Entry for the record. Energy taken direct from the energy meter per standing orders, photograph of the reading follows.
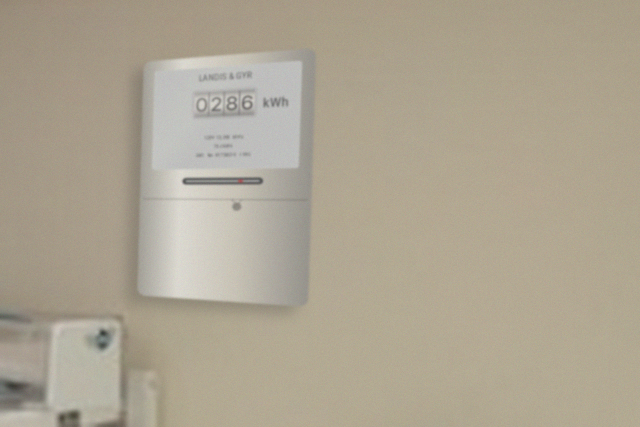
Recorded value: 286 kWh
